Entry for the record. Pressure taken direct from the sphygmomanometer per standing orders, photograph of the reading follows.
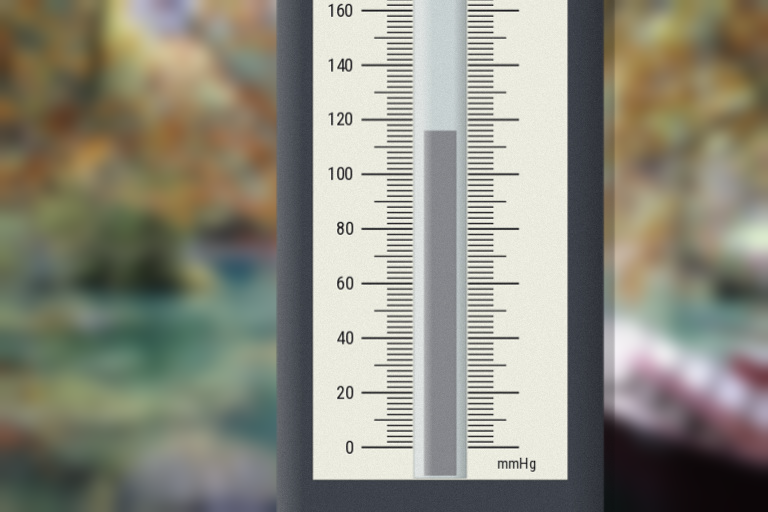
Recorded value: 116 mmHg
